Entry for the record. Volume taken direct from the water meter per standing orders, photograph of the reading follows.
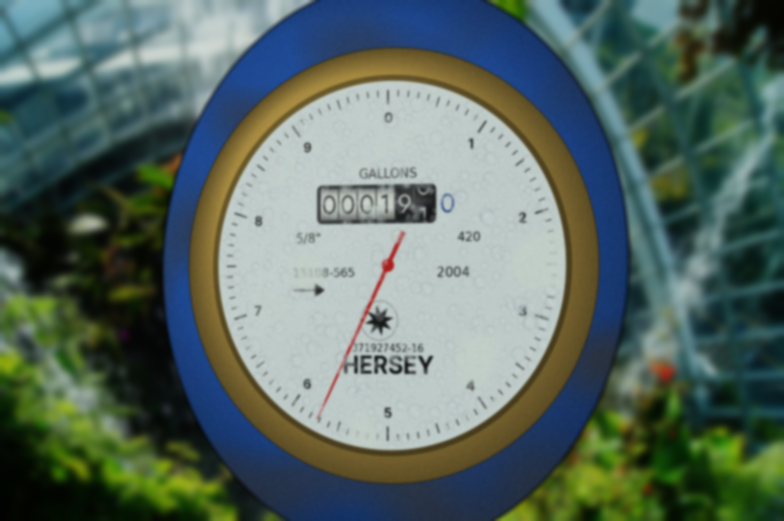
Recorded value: 1905.7 gal
